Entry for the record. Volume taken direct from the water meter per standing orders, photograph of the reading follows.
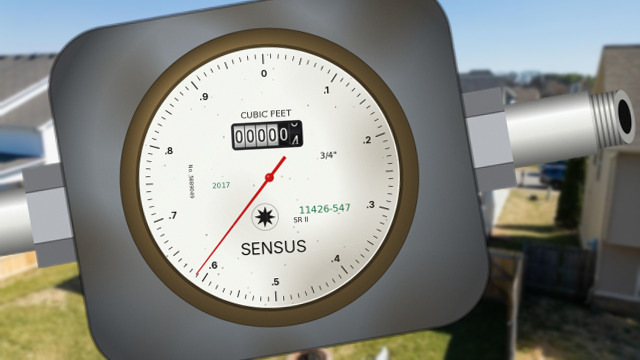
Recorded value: 3.61 ft³
